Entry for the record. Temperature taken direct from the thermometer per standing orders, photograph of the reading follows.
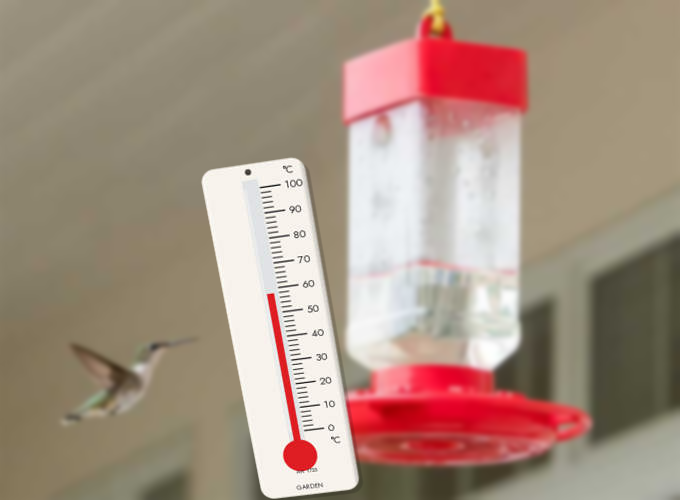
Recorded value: 58 °C
